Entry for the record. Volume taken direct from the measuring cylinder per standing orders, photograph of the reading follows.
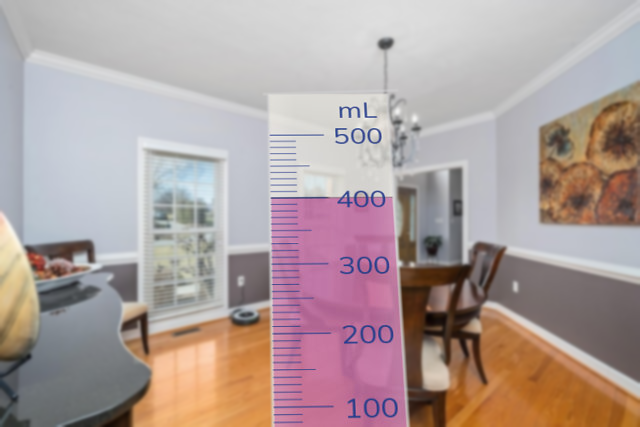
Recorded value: 400 mL
